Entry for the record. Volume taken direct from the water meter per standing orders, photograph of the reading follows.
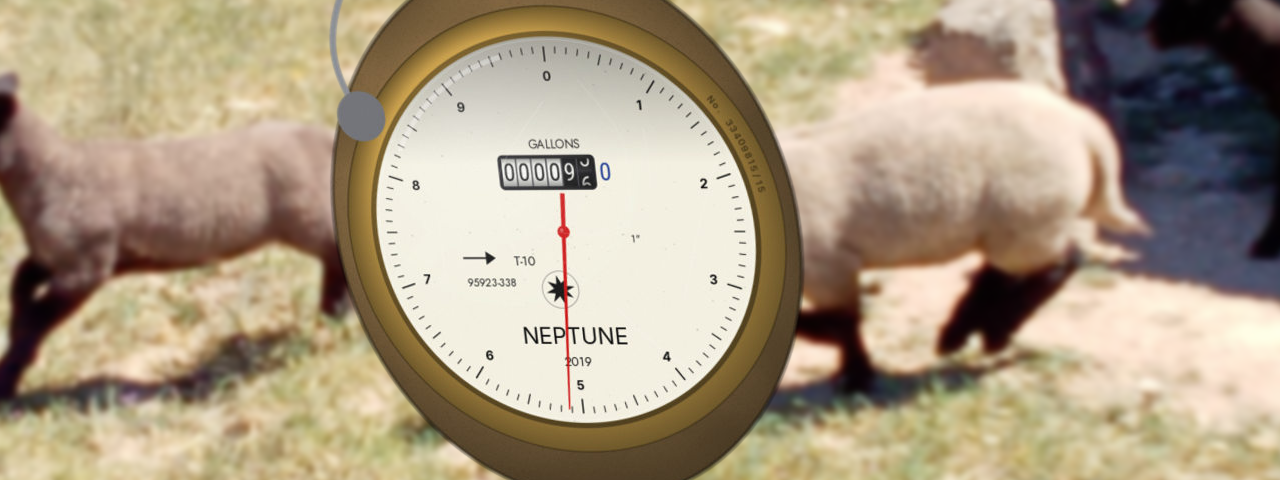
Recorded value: 955.1 gal
